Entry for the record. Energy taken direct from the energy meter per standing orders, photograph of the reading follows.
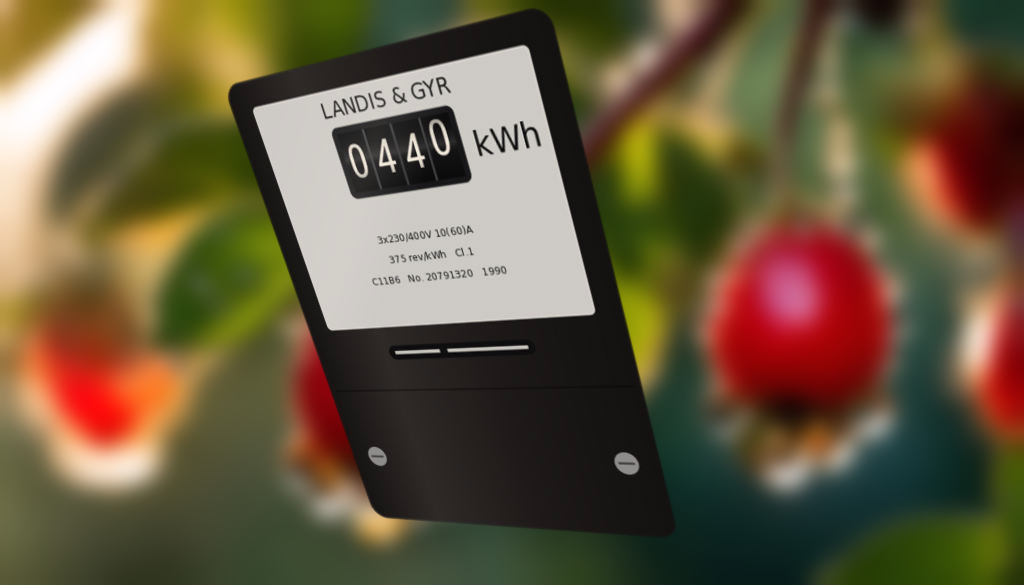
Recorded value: 440 kWh
